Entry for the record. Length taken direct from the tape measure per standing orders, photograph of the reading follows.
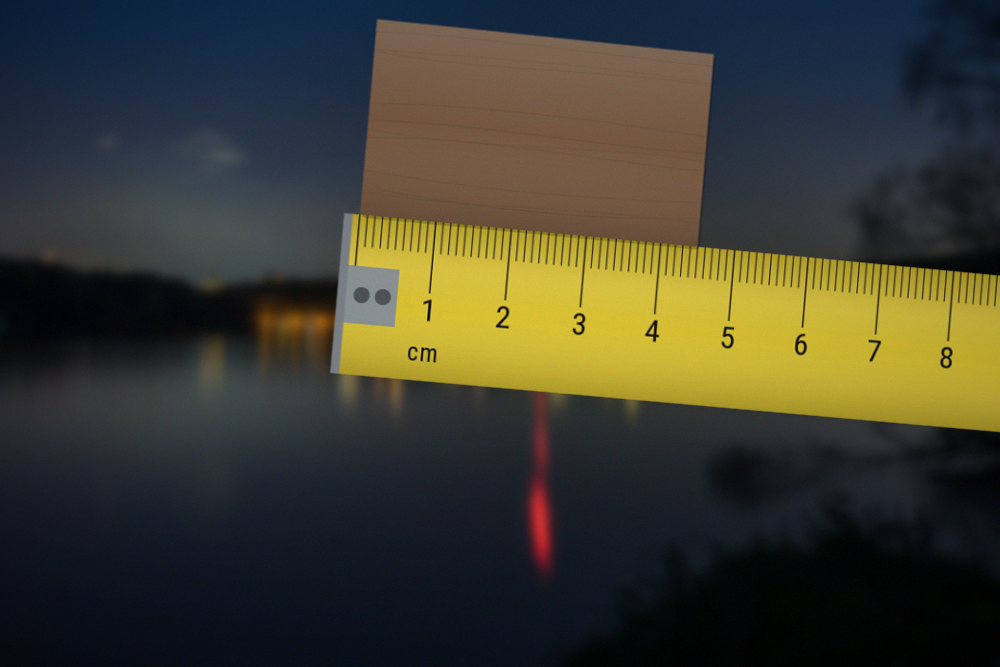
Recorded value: 4.5 cm
